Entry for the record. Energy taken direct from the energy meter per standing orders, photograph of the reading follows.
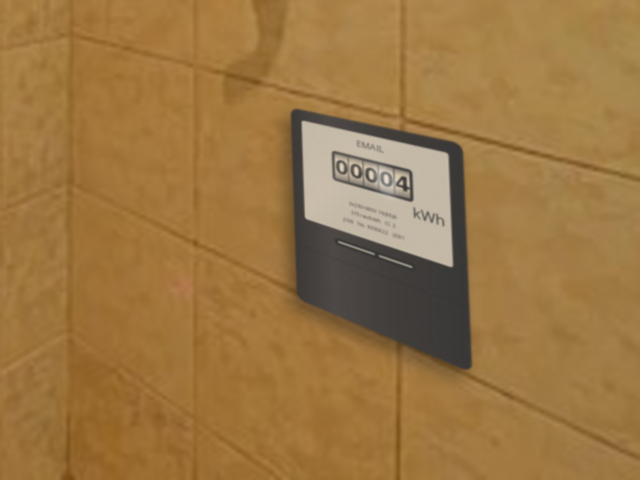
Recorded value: 4 kWh
